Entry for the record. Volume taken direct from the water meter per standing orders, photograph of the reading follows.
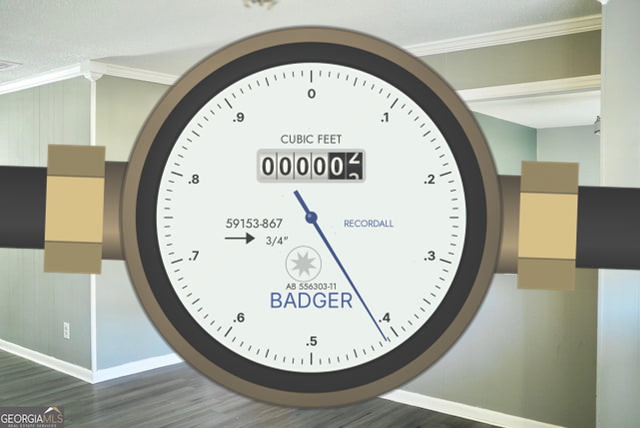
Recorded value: 2.41 ft³
